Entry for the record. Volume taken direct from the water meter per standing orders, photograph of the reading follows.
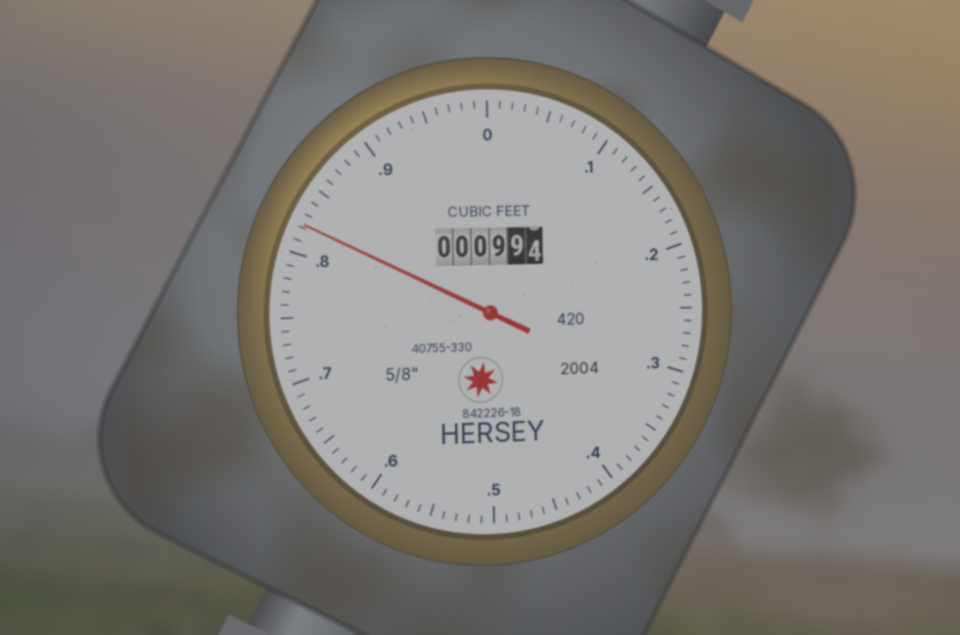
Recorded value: 993.82 ft³
